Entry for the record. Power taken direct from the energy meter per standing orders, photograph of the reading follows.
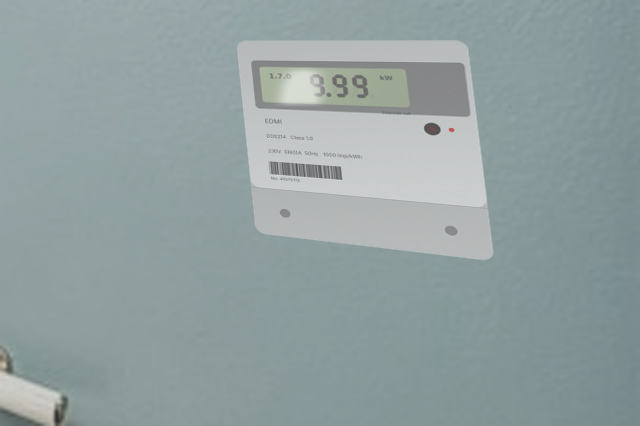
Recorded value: 9.99 kW
